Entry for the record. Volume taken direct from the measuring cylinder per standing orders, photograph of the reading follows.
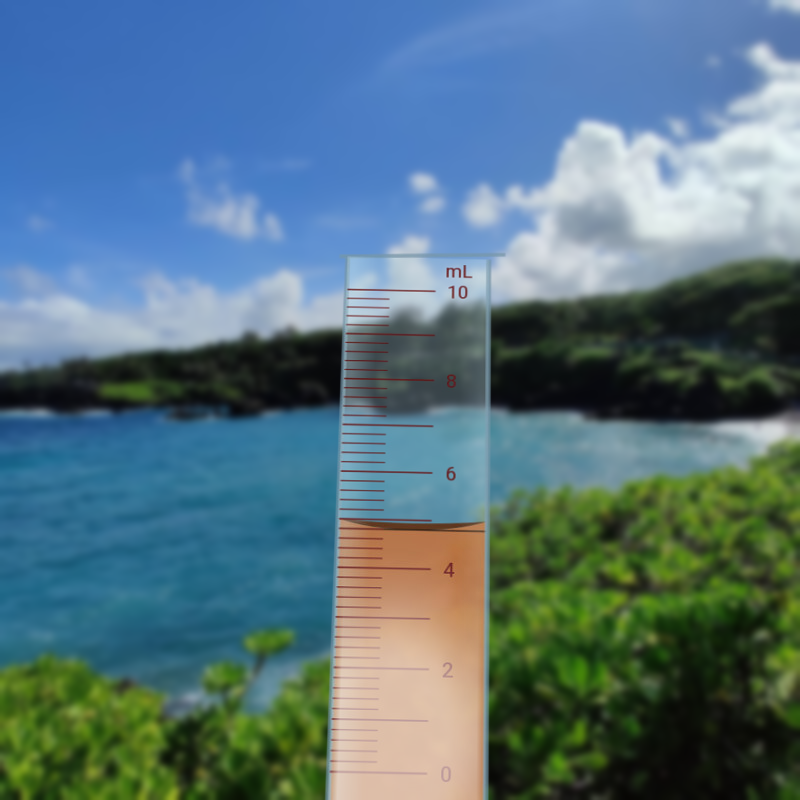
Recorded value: 4.8 mL
